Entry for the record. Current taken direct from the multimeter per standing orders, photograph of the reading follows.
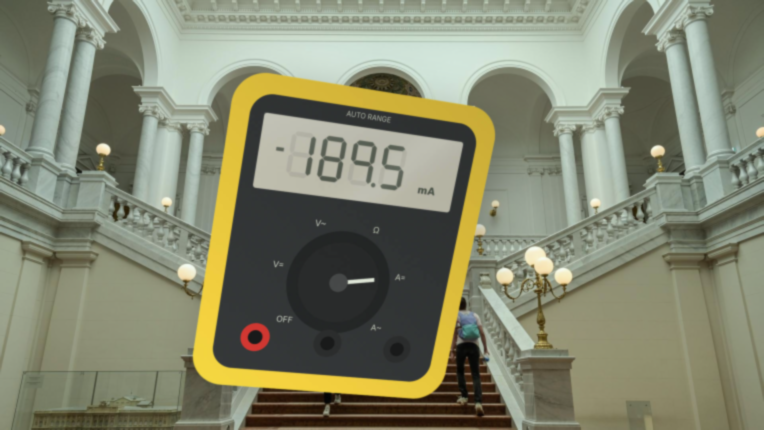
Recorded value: -189.5 mA
